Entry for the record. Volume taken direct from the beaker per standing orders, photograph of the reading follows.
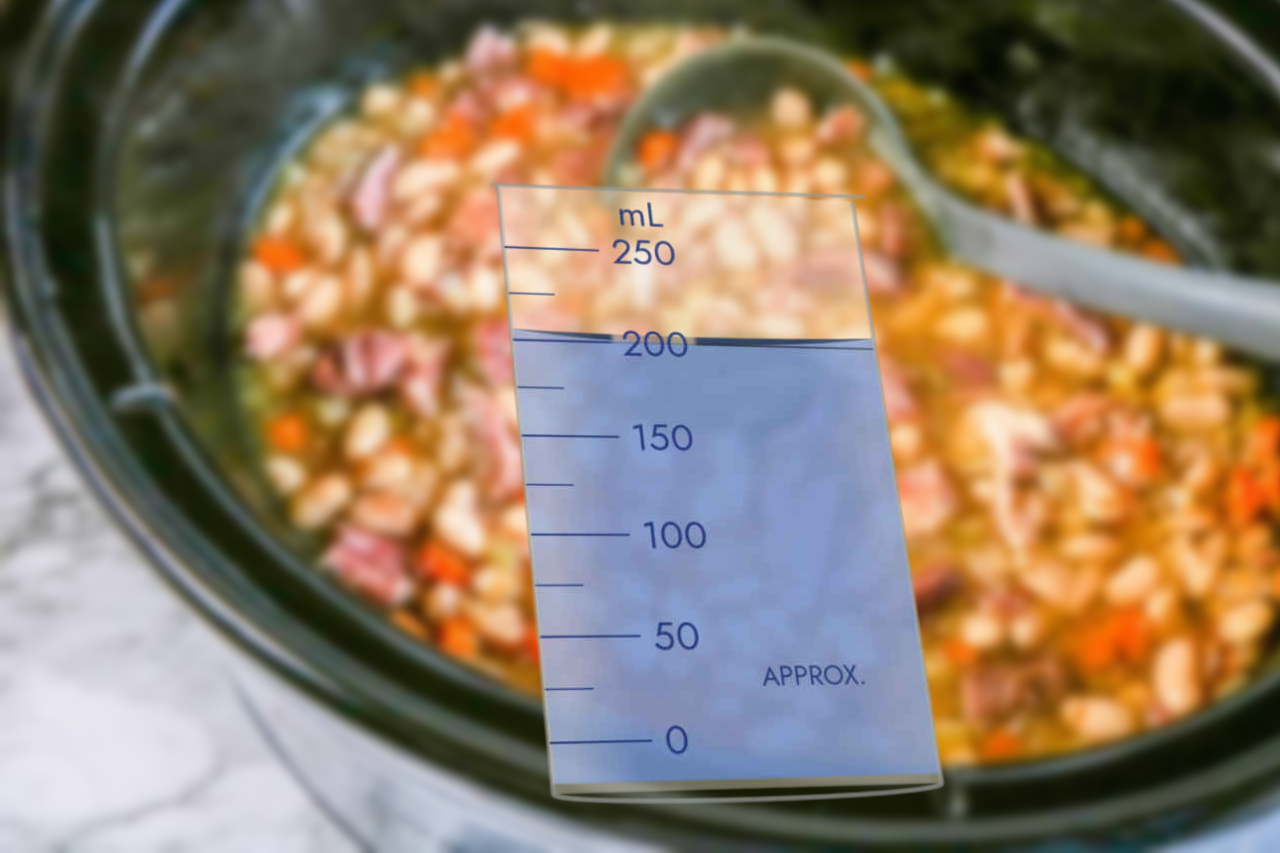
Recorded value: 200 mL
